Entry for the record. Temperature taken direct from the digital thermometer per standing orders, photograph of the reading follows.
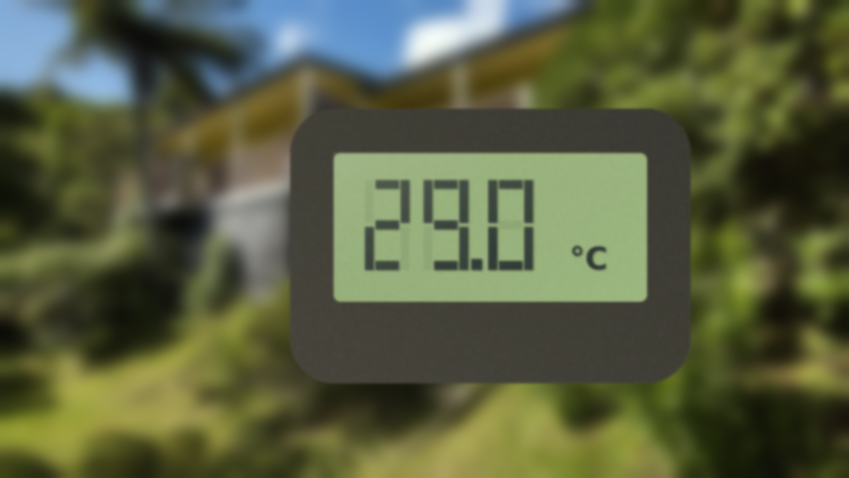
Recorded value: 29.0 °C
